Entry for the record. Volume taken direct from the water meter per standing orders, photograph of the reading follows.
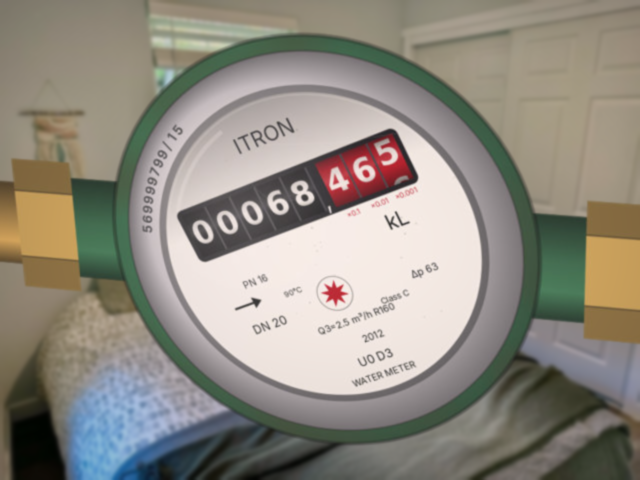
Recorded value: 68.465 kL
